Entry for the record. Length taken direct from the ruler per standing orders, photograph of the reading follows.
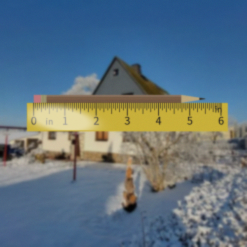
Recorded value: 5.5 in
